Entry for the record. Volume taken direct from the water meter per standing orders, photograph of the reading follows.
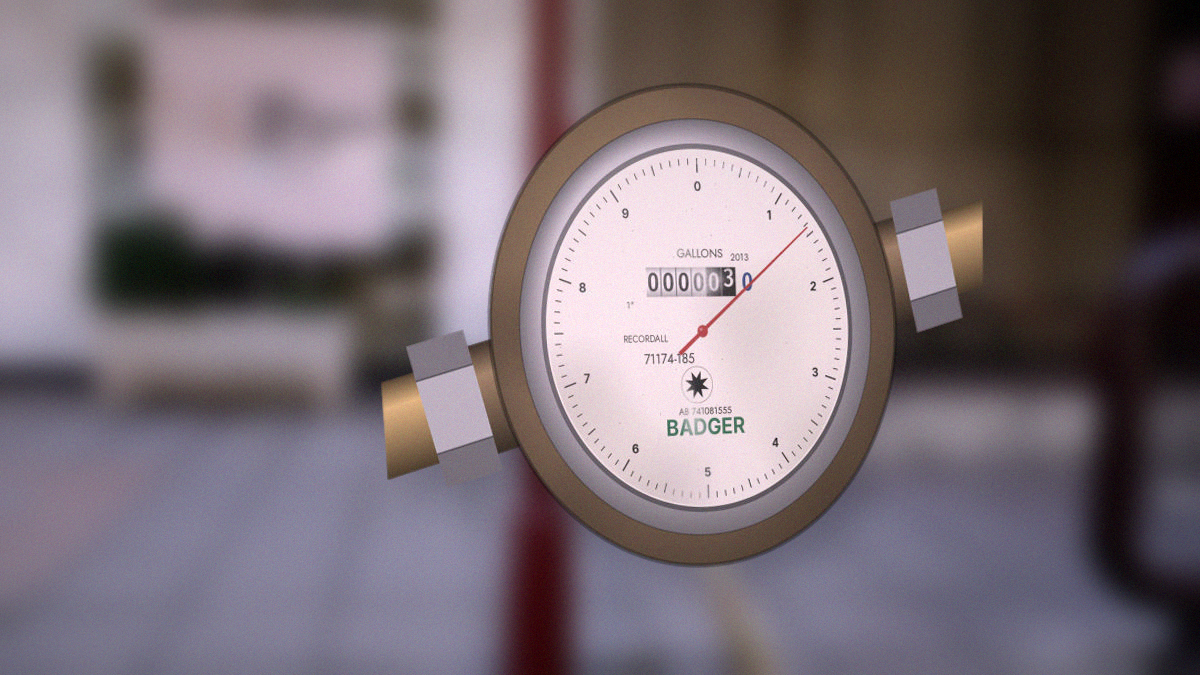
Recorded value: 31.4 gal
